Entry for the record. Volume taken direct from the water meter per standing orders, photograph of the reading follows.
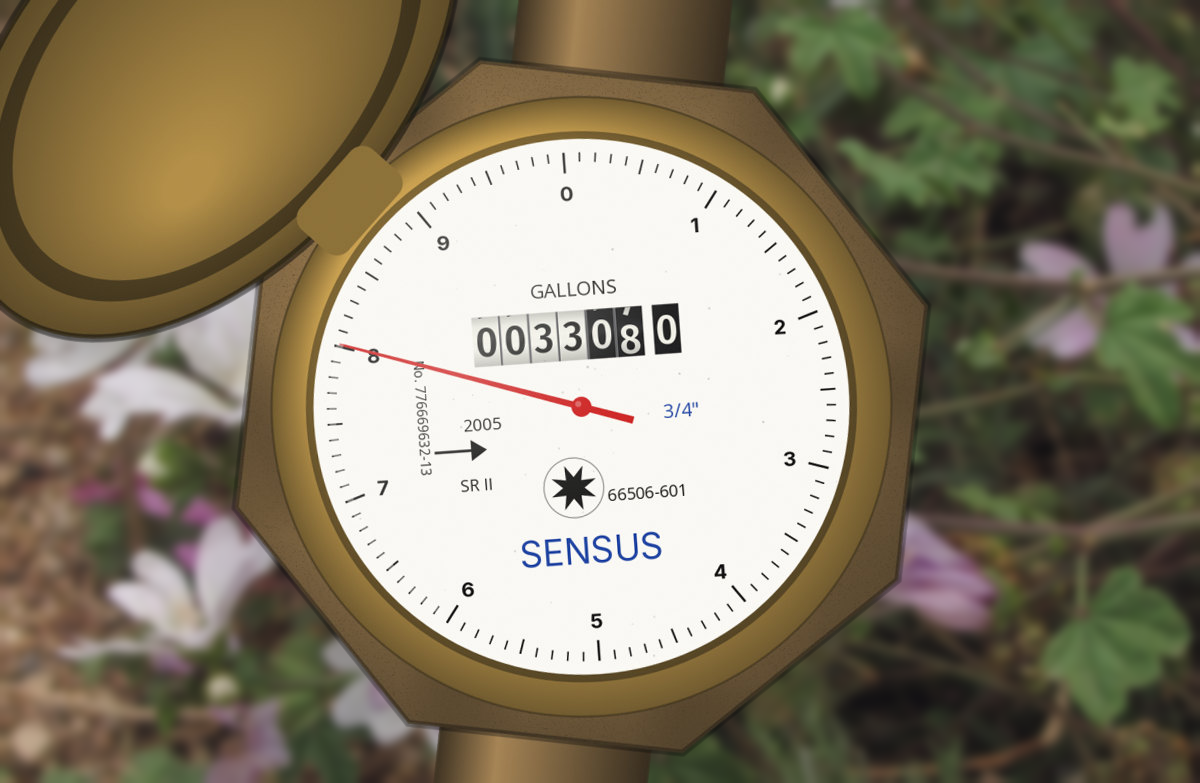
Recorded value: 33078.0 gal
